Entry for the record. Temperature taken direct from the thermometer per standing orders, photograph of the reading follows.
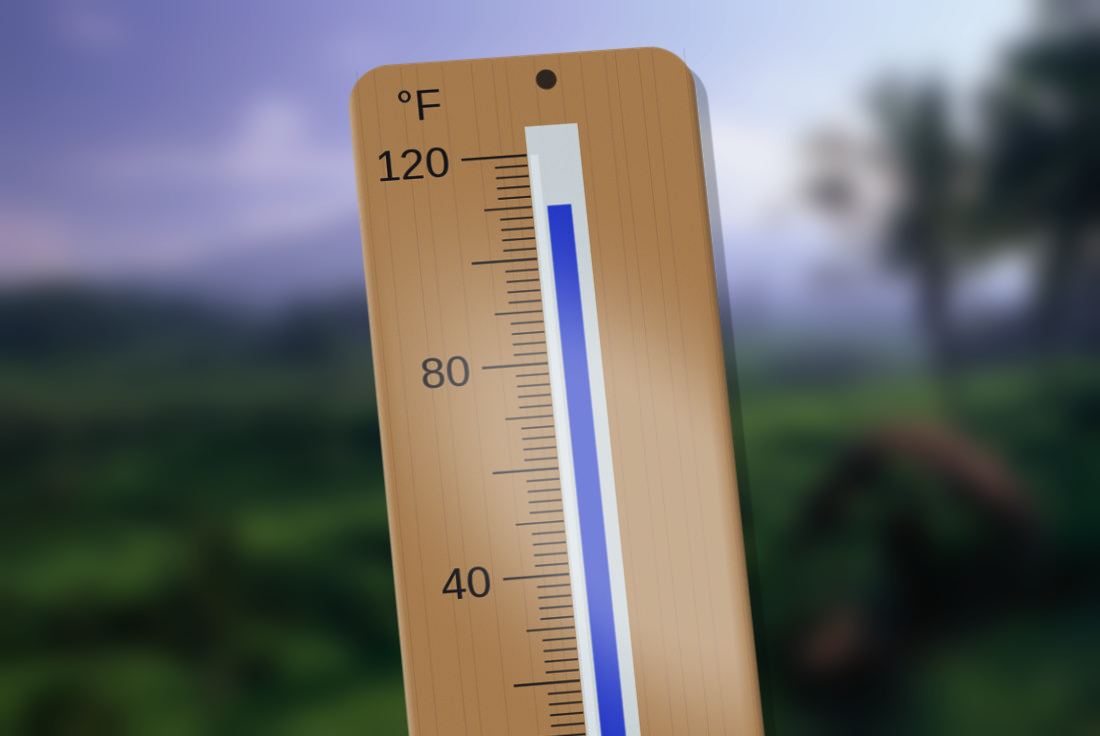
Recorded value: 110 °F
